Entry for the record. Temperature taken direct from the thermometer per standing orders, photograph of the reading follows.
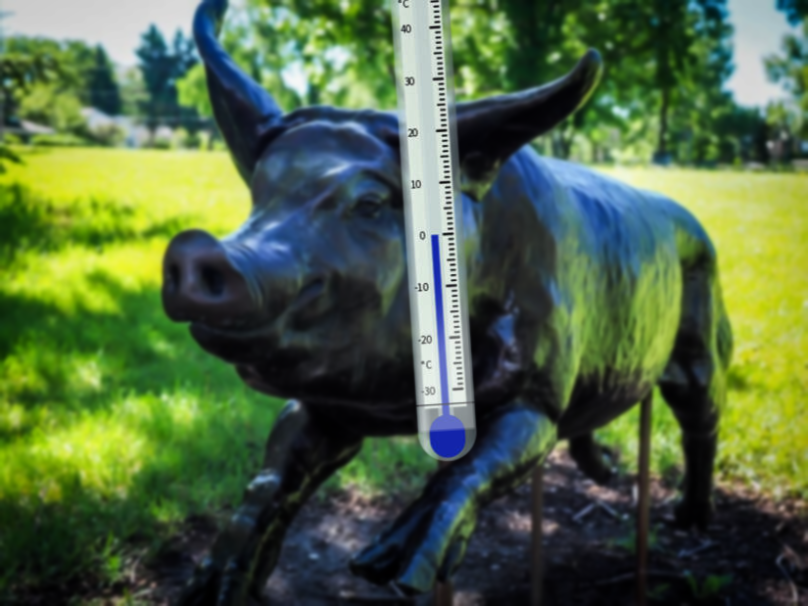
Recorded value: 0 °C
